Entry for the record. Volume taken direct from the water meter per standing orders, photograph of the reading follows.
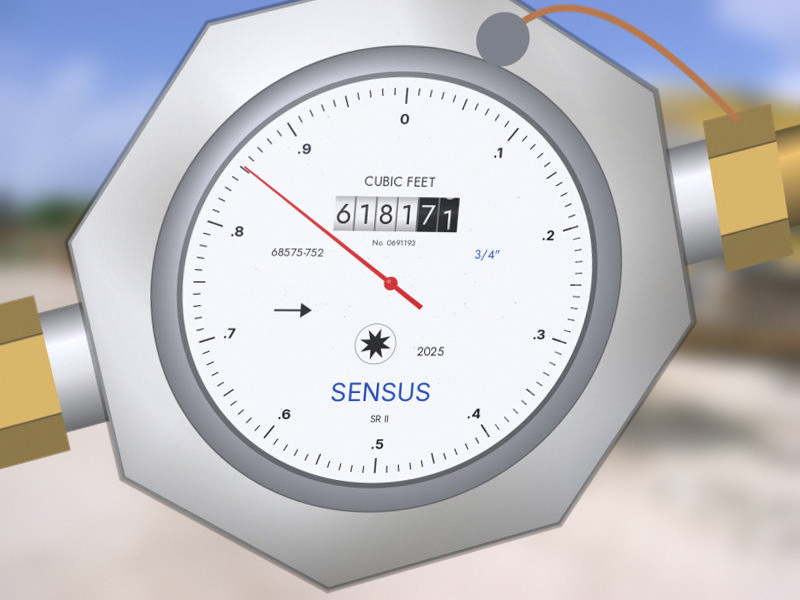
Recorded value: 618170.85 ft³
